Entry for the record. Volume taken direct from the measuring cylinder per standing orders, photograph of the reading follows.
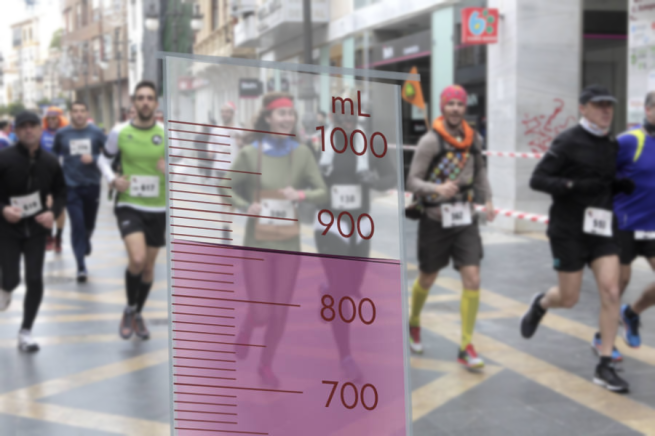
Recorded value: 860 mL
